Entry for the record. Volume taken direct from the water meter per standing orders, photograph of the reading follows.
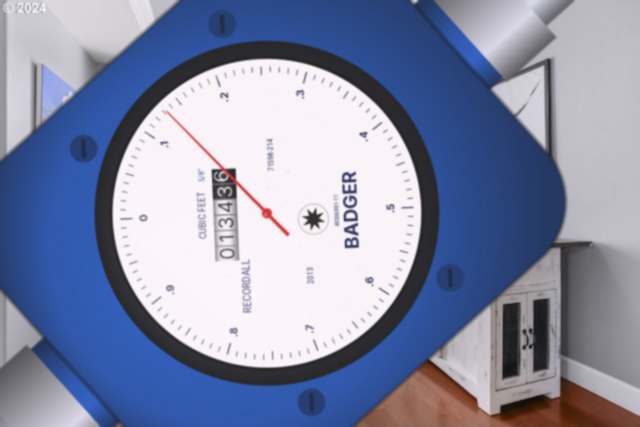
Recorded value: 13436.13 ft³
